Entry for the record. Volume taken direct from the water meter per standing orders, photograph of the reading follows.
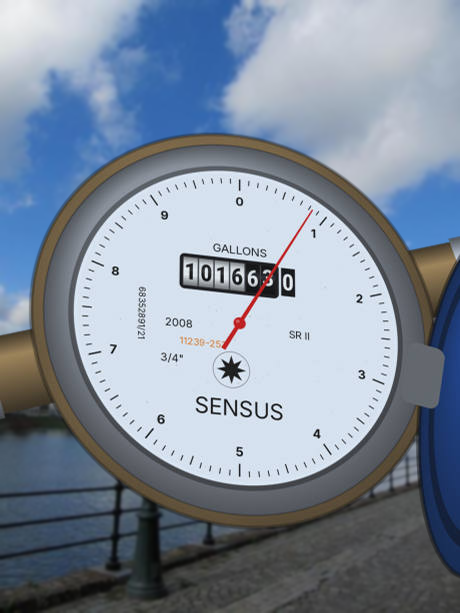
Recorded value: 1016630.8 gal
